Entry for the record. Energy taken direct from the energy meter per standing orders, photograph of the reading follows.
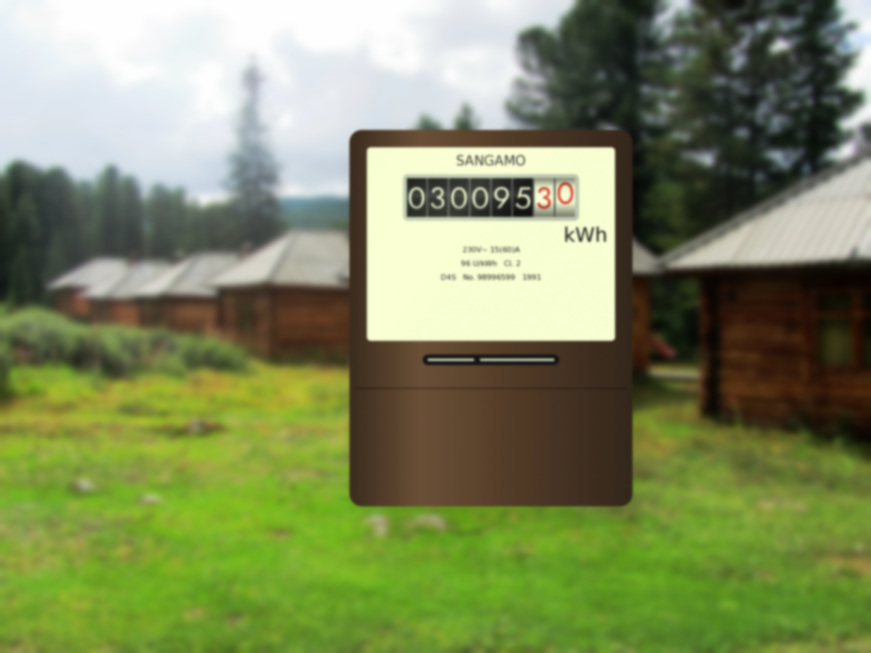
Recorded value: 30095.30 kWh
